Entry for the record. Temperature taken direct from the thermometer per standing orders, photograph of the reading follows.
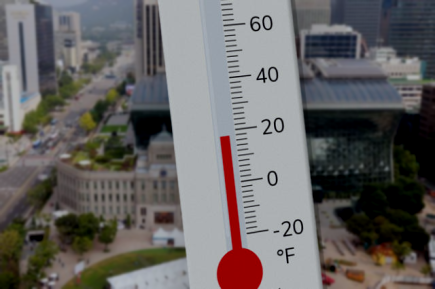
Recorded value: 18 °F
